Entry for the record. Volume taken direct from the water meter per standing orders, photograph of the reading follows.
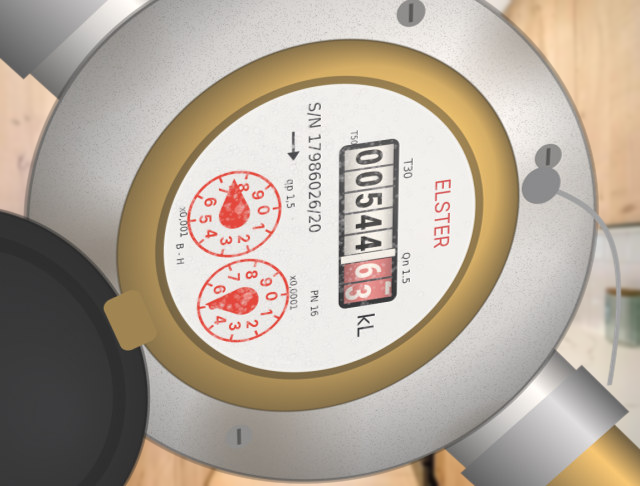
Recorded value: 544.6275 kL
